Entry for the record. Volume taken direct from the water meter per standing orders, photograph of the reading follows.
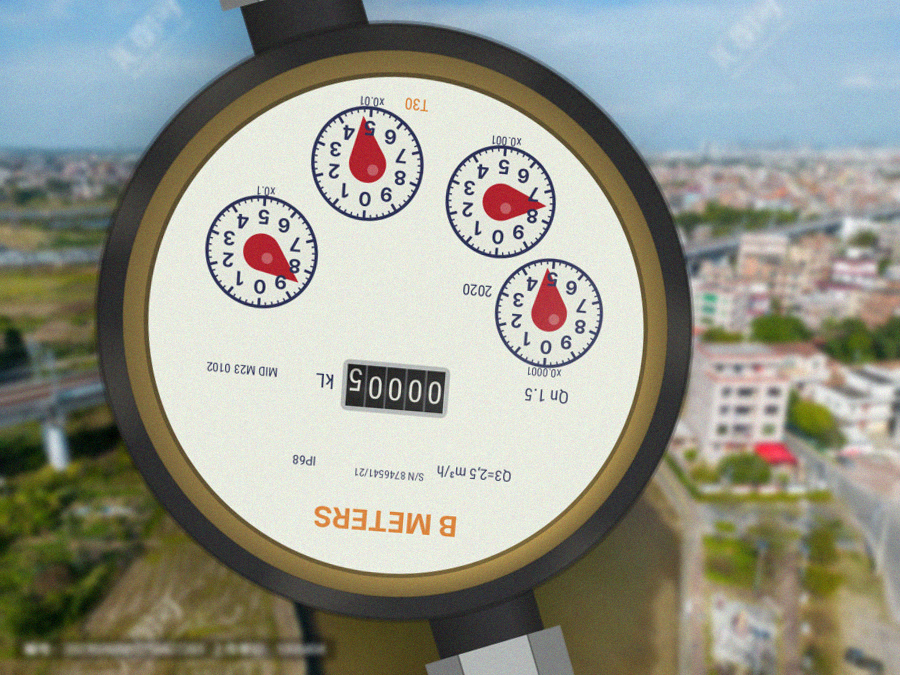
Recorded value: 4.8474 kL
